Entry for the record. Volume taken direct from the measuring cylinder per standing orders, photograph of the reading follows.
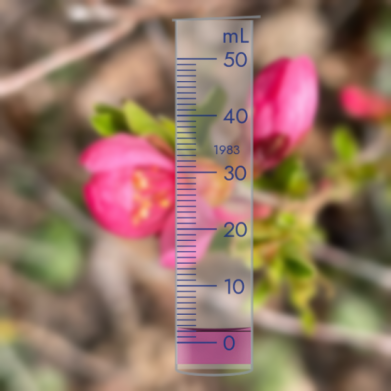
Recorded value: 2 mL
